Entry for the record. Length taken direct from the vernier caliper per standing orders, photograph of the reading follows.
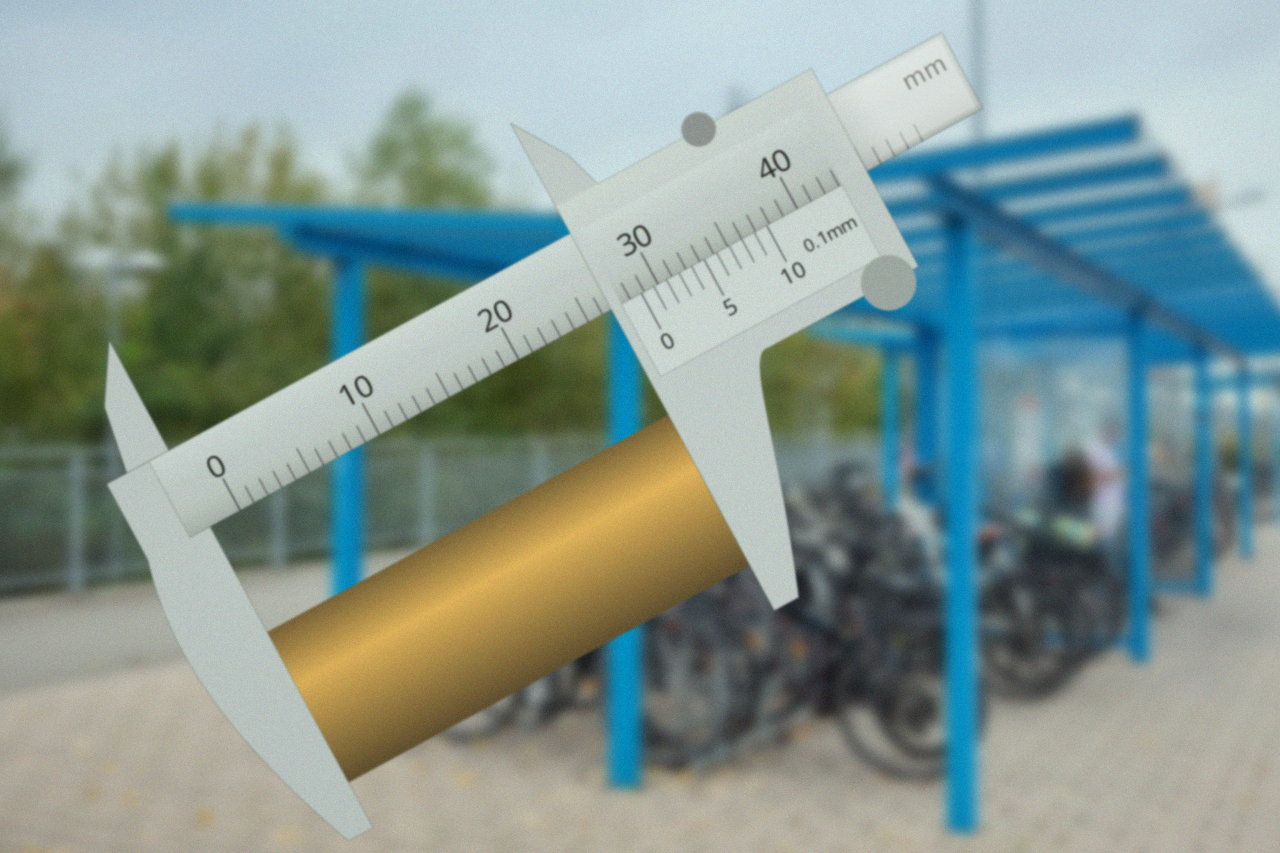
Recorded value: 28.8 mm
